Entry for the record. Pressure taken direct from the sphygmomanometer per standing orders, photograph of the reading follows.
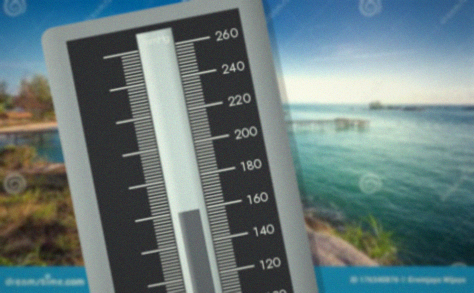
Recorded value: 160 mmHg
